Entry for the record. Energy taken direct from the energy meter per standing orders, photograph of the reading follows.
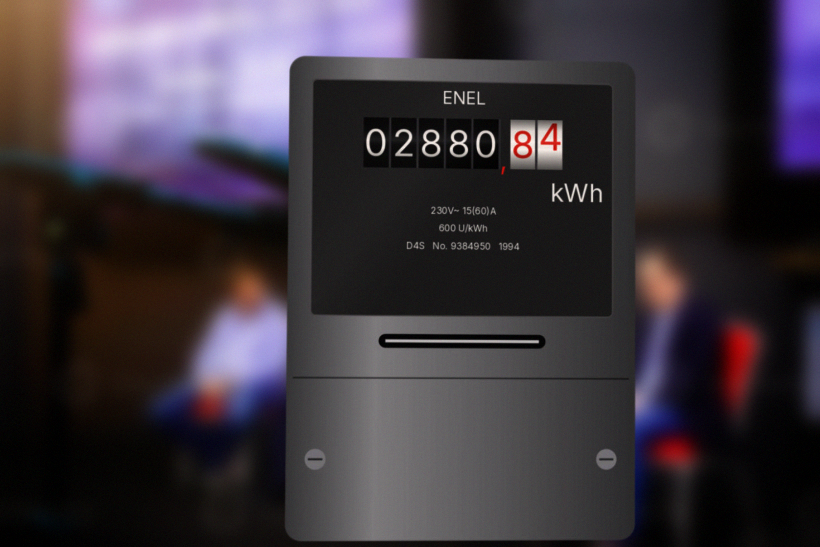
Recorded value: 2880.84 kWh
